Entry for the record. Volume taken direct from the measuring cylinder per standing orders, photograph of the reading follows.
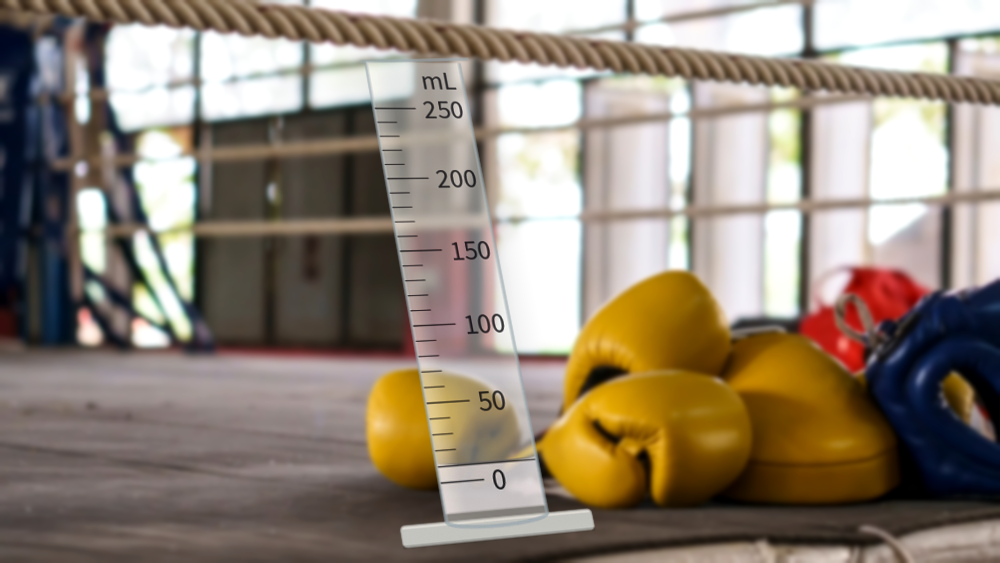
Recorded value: 10 mL
